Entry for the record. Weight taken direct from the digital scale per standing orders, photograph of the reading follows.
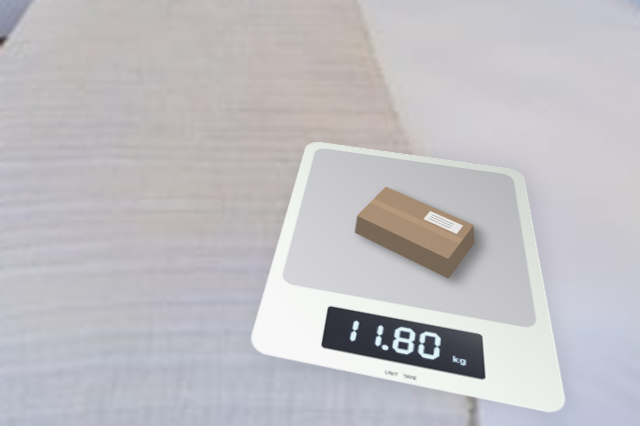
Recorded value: 11.80 kg
